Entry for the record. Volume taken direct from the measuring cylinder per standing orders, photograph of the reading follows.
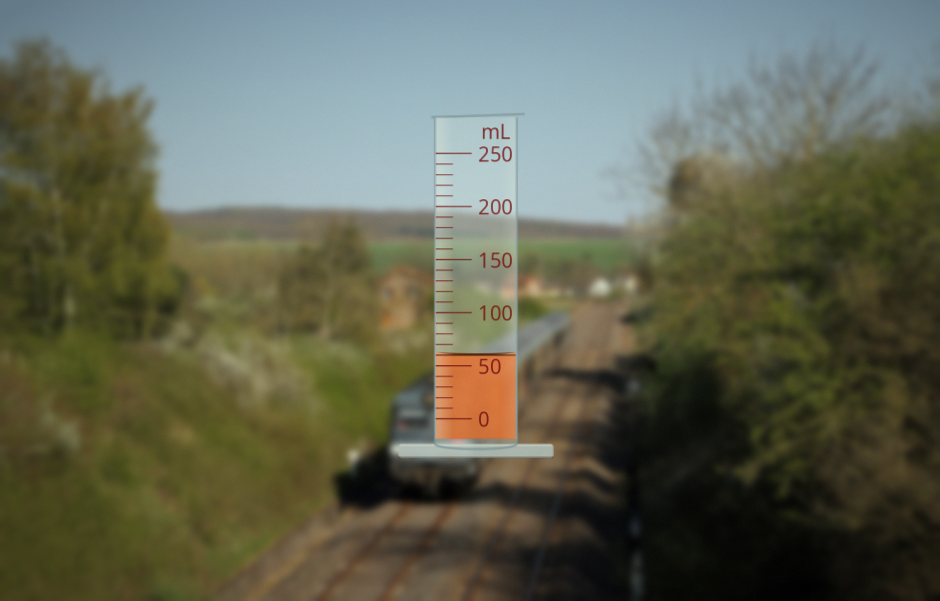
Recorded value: 60 mL
